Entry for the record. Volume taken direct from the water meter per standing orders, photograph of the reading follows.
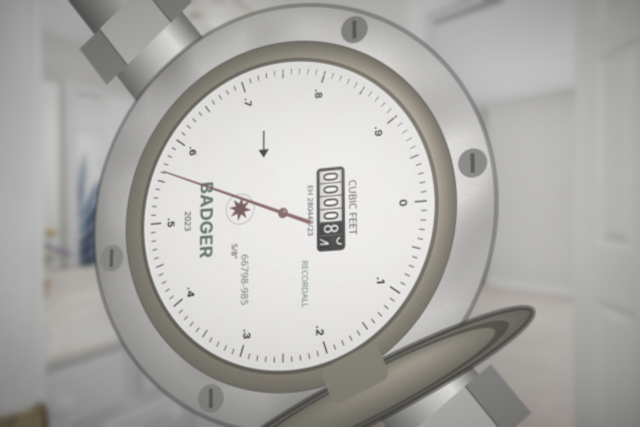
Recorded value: 83.56 ft³
